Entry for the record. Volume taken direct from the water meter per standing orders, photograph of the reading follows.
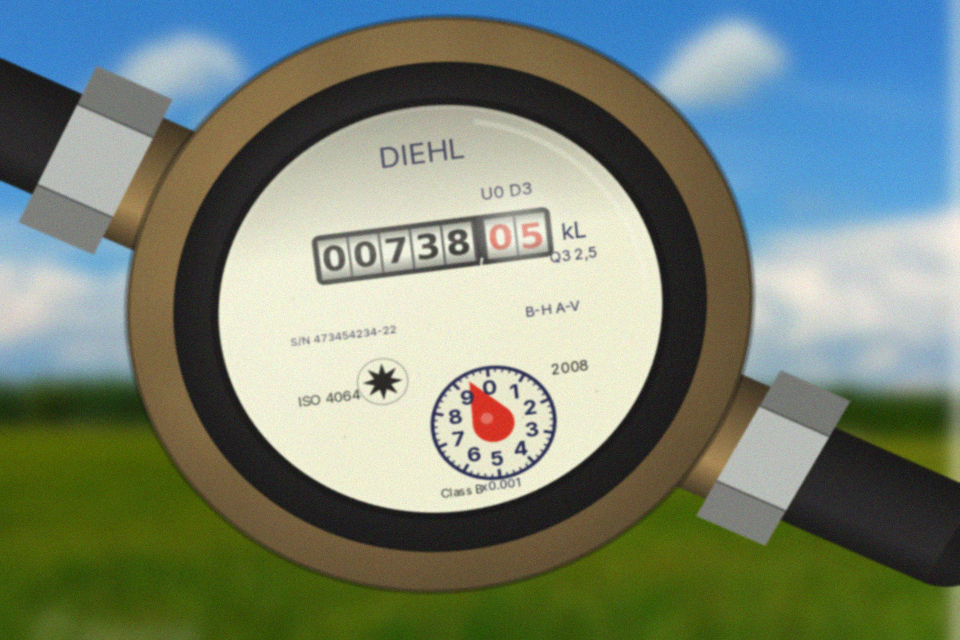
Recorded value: 738.049 kL
